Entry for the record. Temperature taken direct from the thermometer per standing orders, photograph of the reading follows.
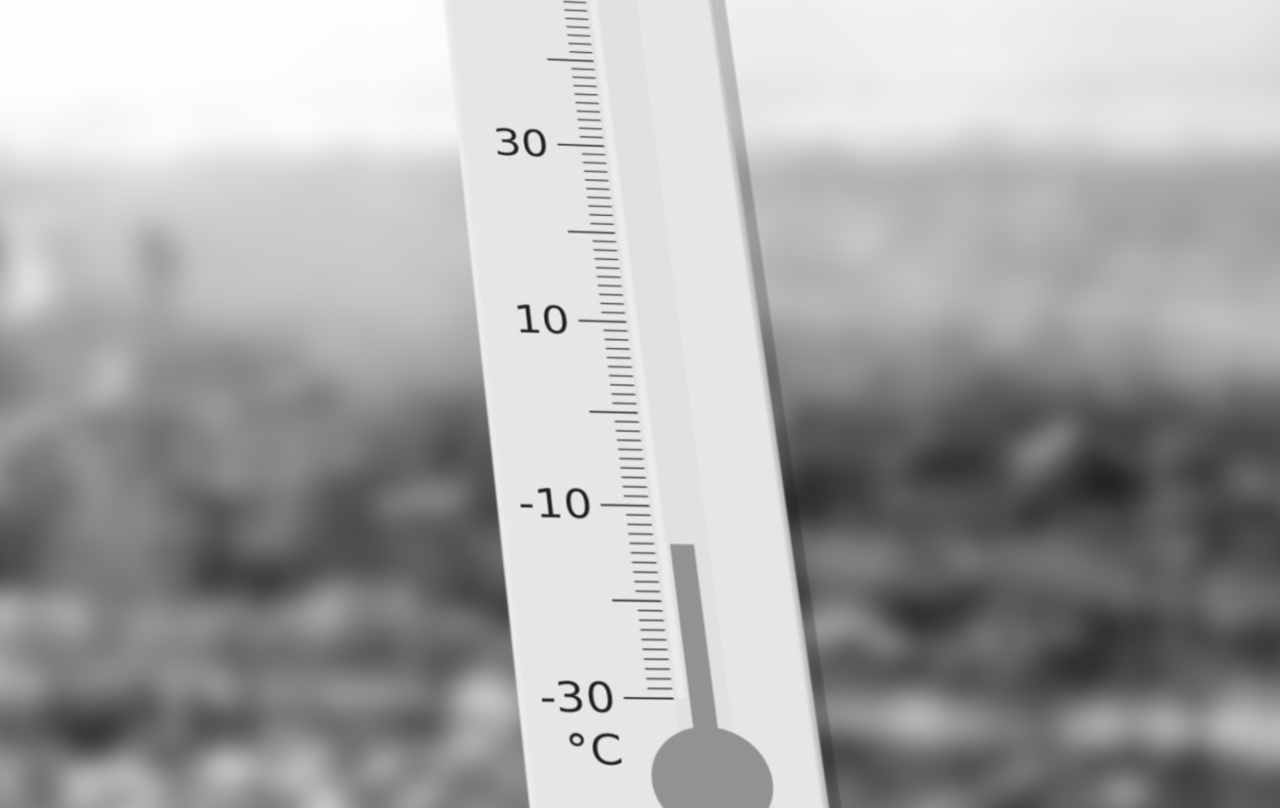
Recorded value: -14 °C
